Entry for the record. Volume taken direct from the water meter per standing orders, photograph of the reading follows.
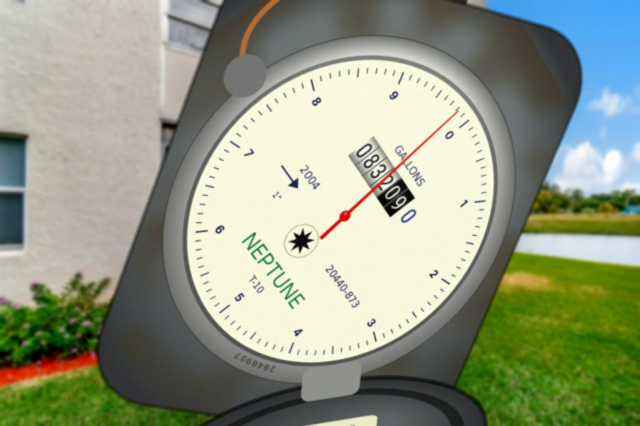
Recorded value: 832089.8 gal
